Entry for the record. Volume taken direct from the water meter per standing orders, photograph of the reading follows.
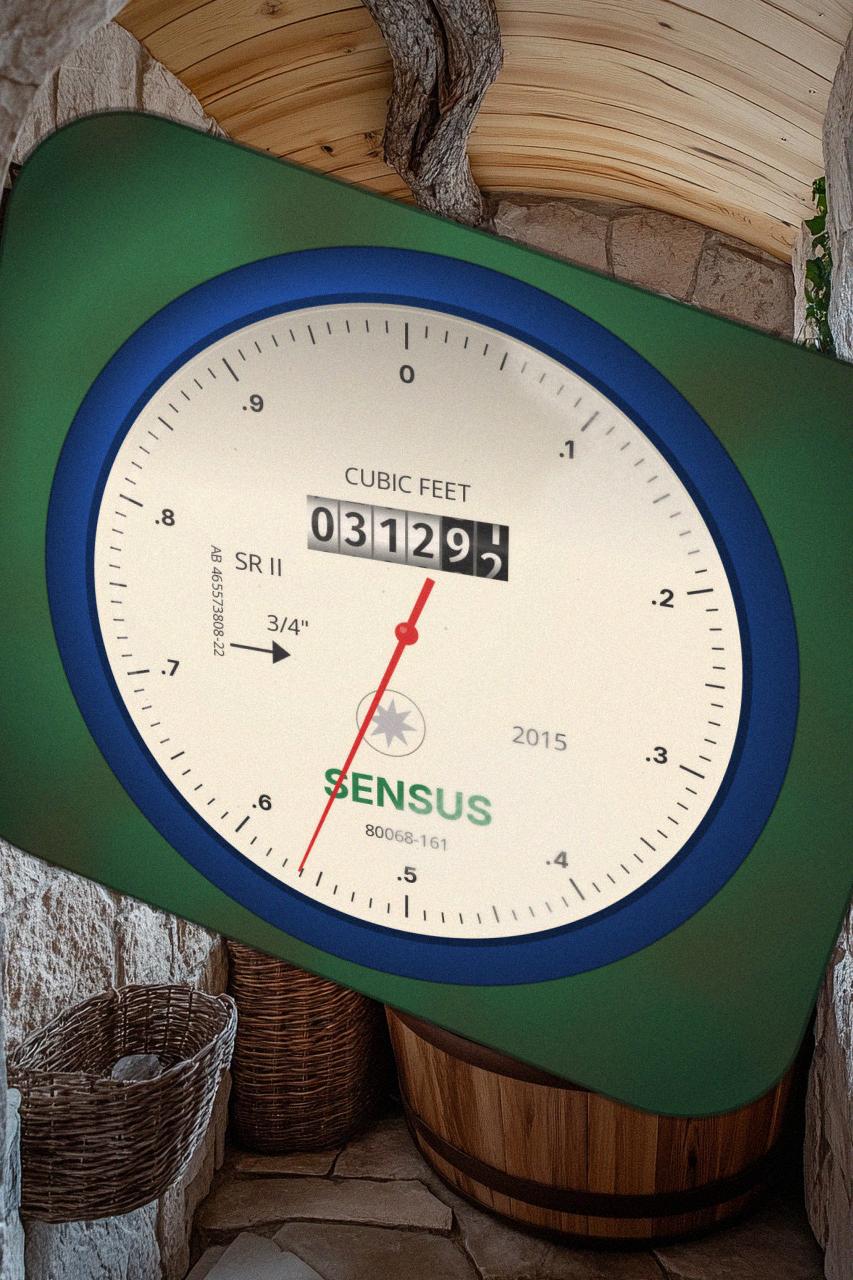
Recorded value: 31291.56 ft³
